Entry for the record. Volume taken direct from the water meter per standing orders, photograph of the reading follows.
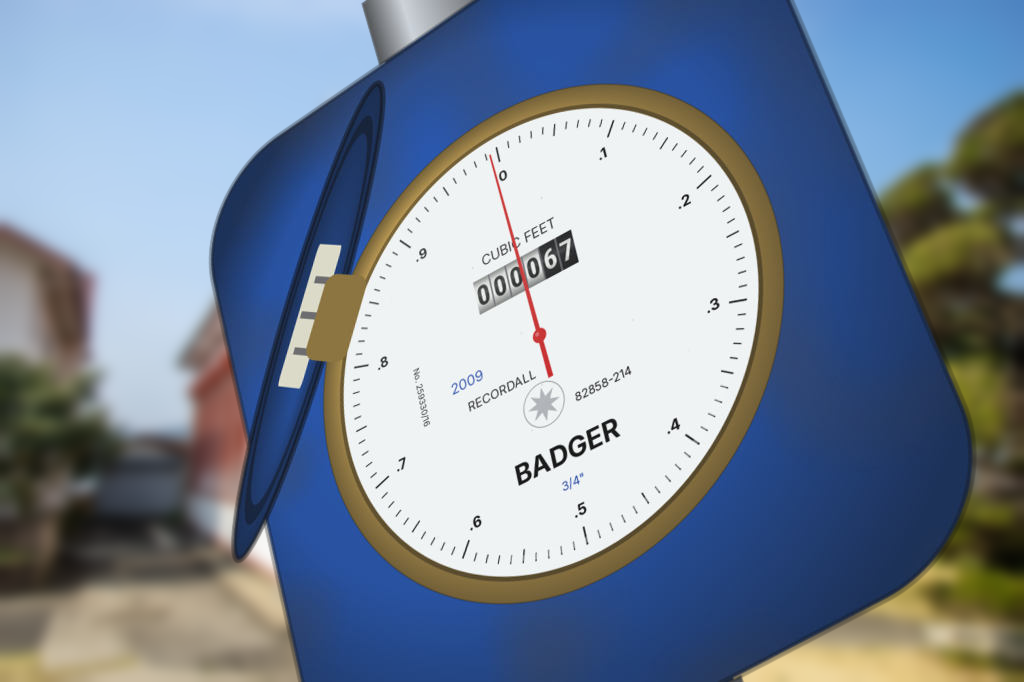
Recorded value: 66.99 ft³
